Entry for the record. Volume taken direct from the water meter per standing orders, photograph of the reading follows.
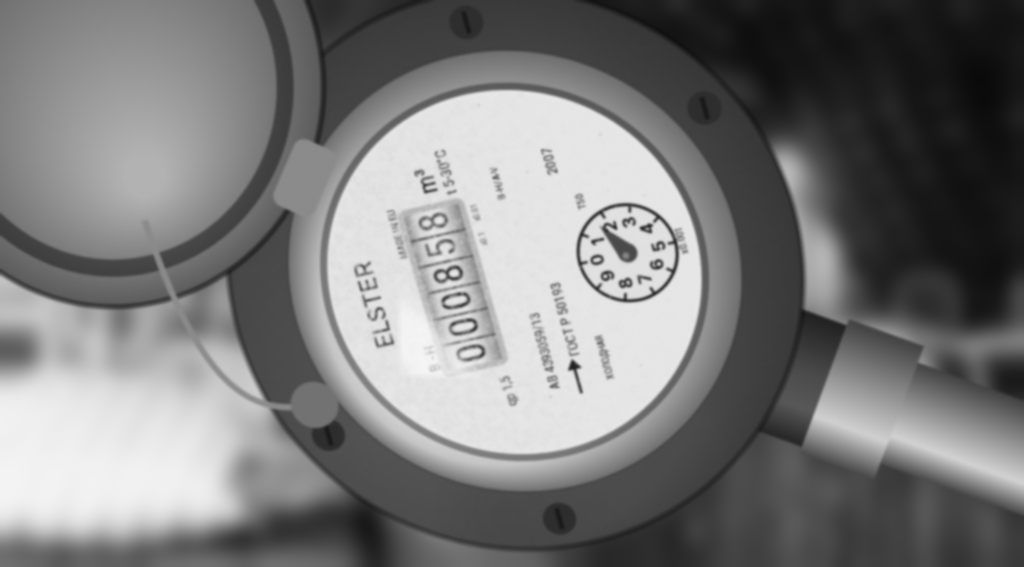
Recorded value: 8.581 m³
